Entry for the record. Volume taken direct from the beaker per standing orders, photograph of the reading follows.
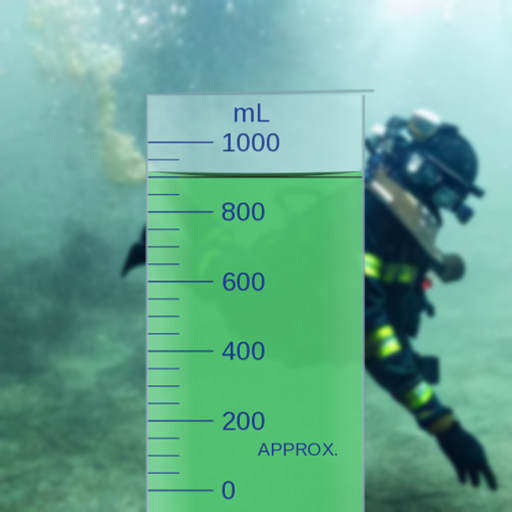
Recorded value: 900 mL
